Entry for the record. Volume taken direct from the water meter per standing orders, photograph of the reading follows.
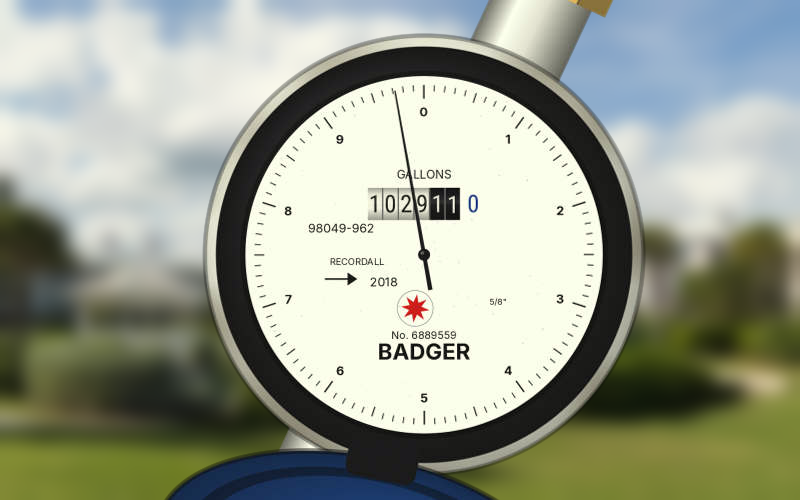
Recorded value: 1029109.7 gal
